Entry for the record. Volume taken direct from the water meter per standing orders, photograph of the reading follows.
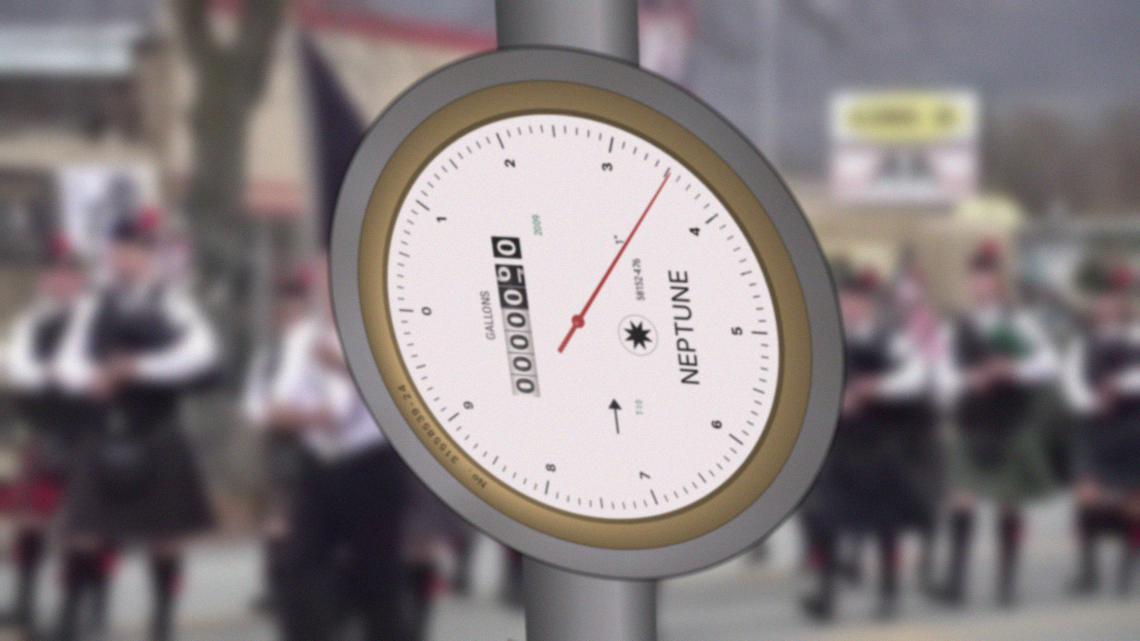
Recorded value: 63.5 gal
